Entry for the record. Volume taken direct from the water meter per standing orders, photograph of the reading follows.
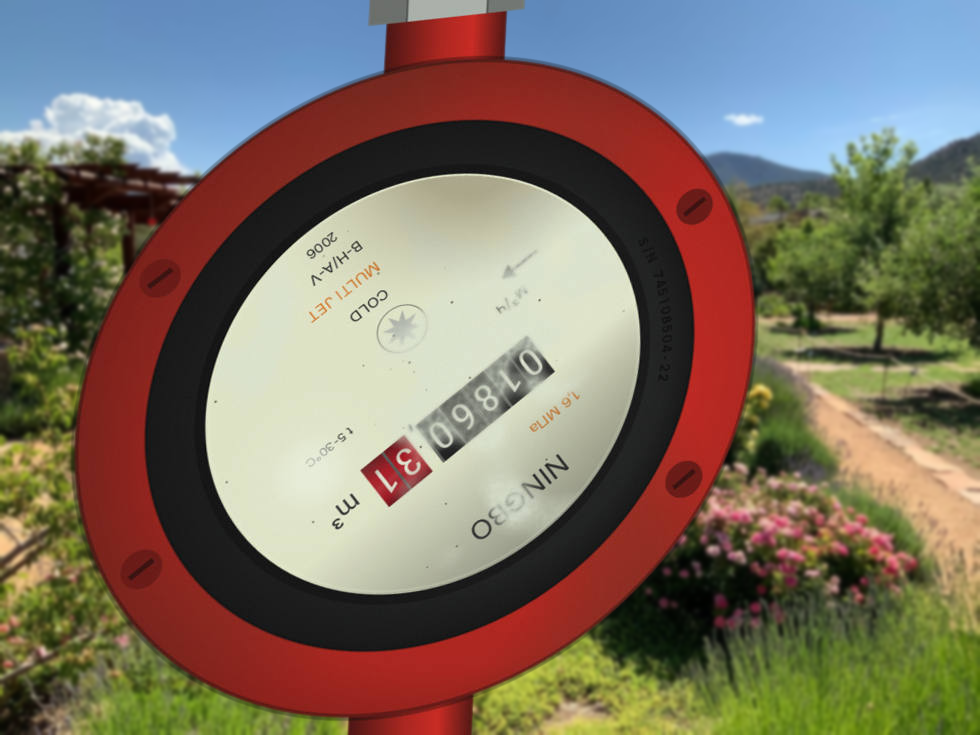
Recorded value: 1860.31 m³
